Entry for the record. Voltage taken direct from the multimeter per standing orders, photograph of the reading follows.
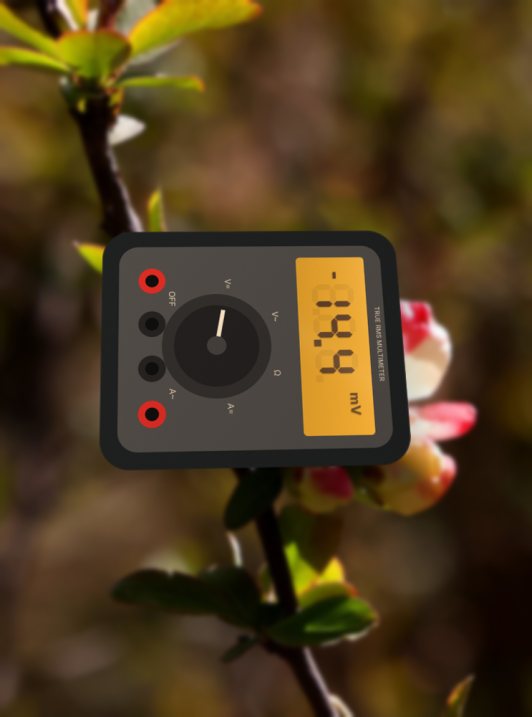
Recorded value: -14.4 mV
